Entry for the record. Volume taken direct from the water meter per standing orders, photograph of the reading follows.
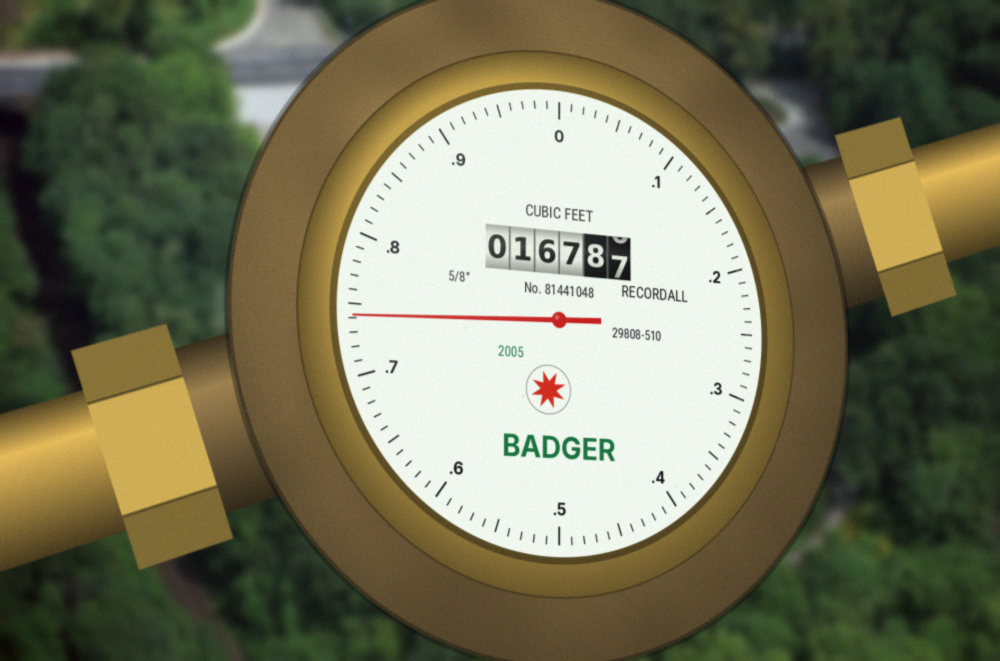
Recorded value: 16786.74 ft³
